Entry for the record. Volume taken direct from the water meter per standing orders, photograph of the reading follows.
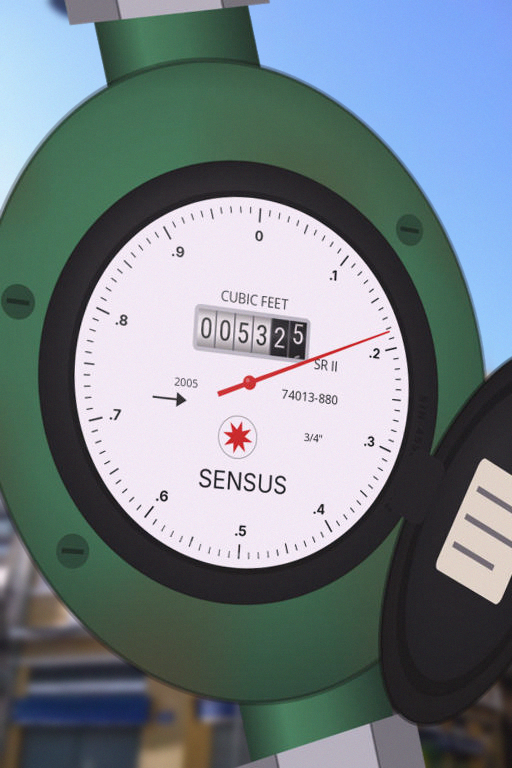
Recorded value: 5325.18 ft³
